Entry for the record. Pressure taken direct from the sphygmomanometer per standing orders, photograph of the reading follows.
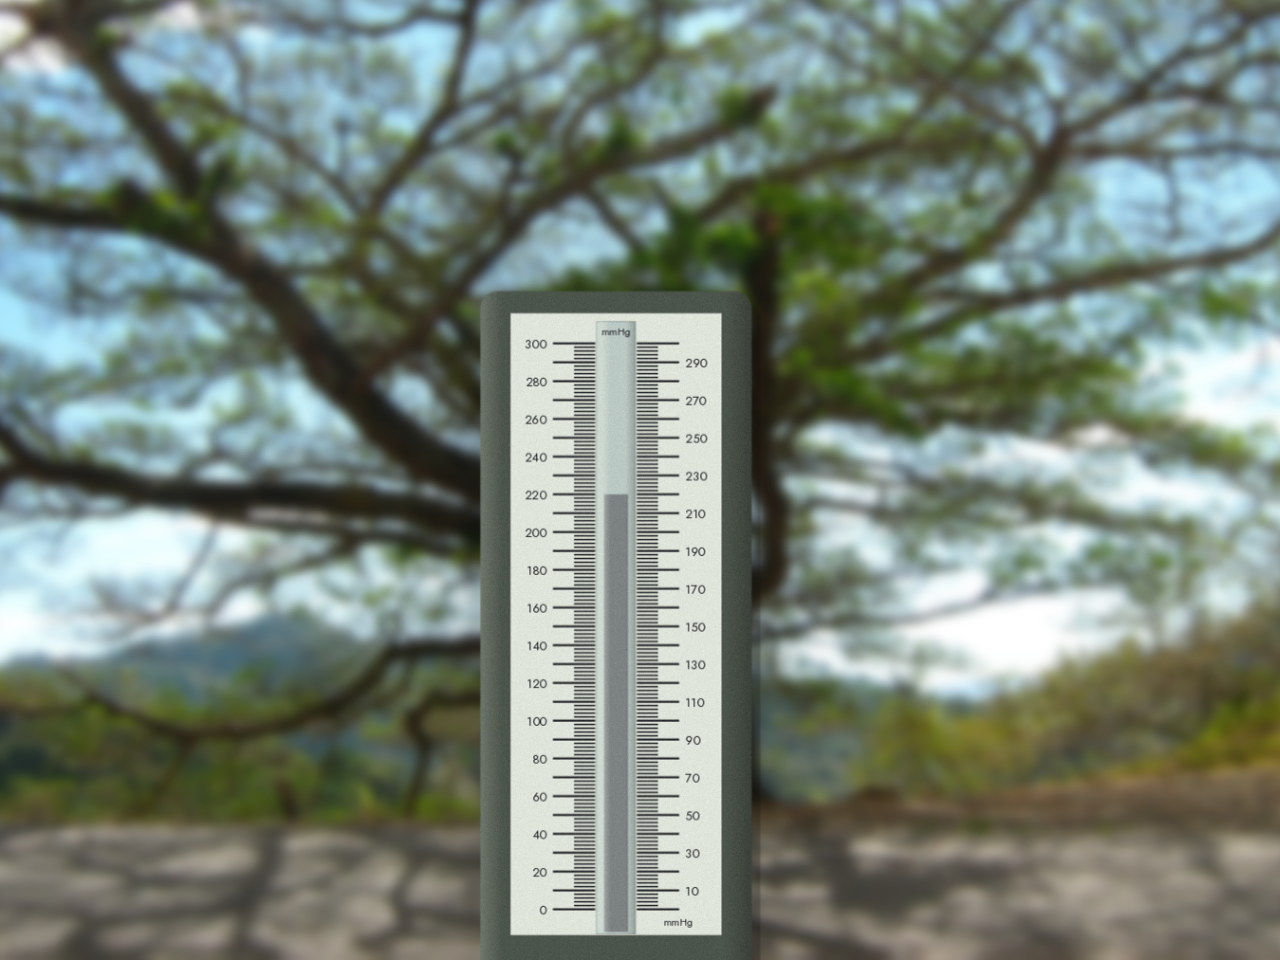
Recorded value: 220 mmHg
